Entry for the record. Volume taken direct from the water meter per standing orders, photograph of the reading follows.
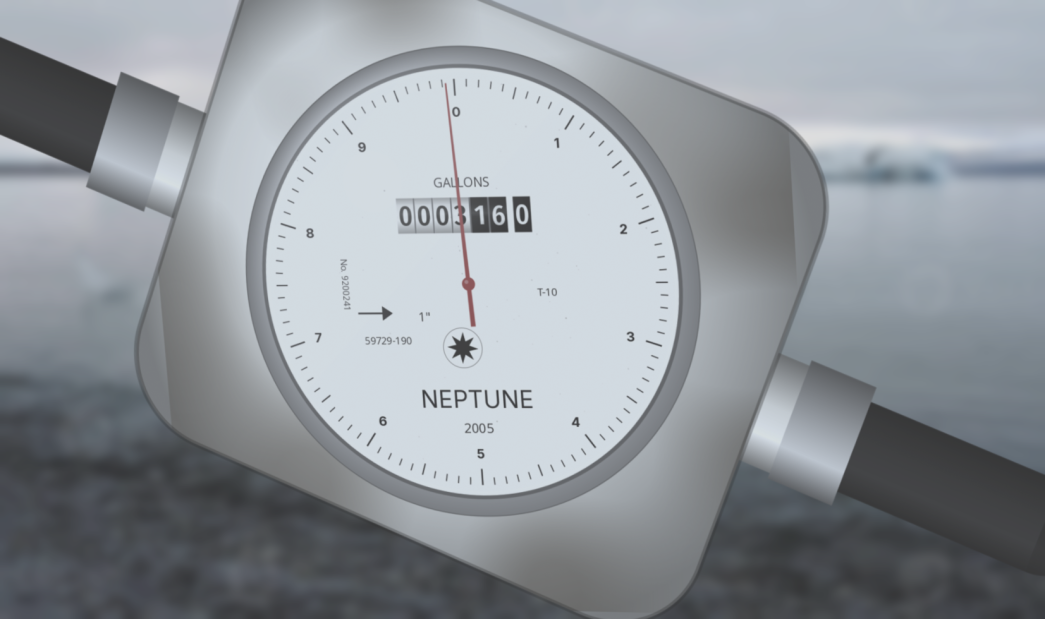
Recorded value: 3159.9 gal
